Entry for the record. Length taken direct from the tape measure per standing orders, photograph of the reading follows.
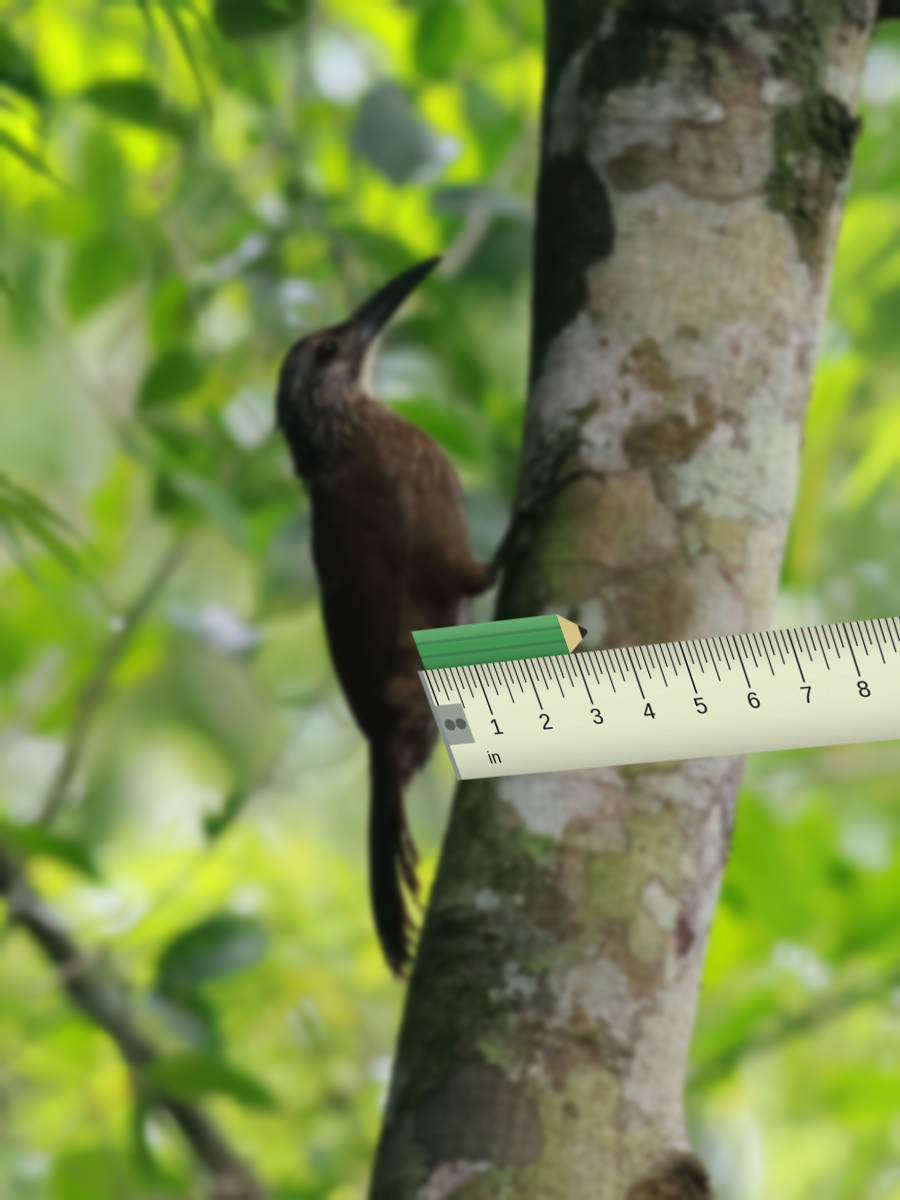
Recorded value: 3.375 in
